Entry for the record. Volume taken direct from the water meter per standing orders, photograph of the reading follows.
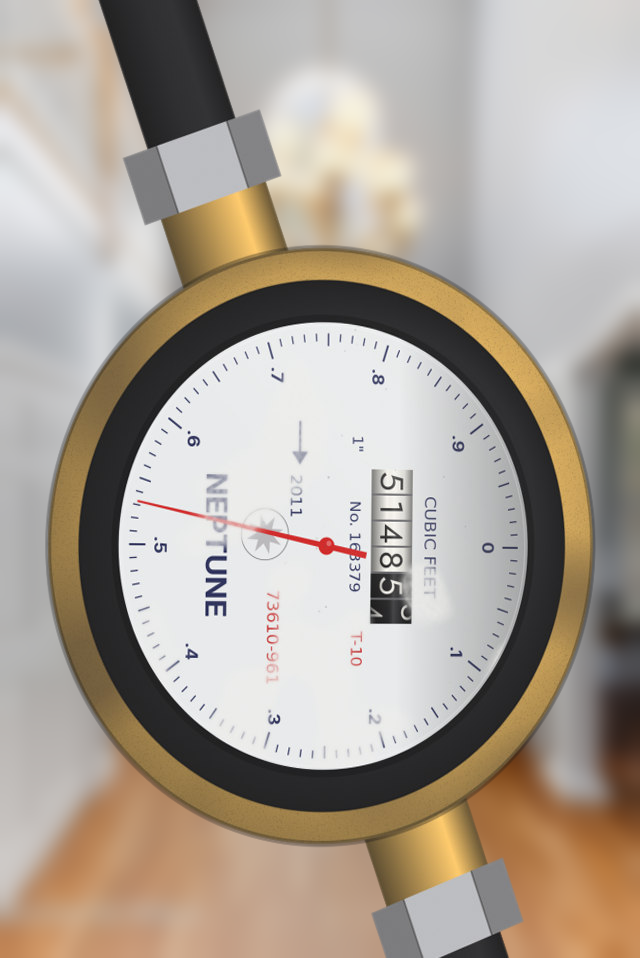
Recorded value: 514853.53 ft³
